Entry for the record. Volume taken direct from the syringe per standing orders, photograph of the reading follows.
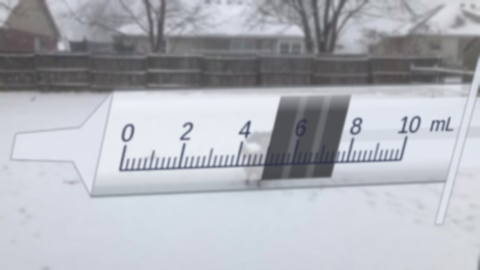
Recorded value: 5 mL
